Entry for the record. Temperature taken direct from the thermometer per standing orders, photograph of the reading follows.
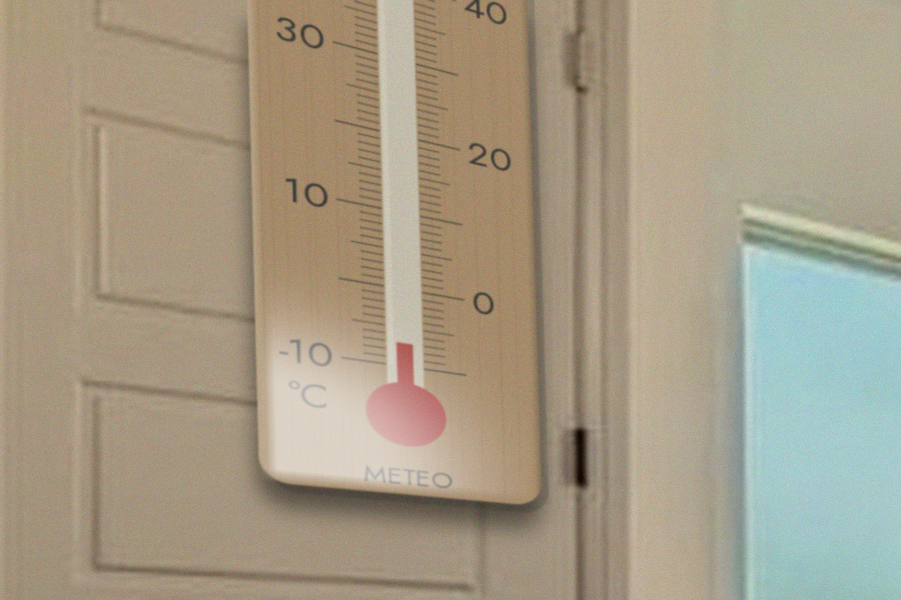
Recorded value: -7 °C
